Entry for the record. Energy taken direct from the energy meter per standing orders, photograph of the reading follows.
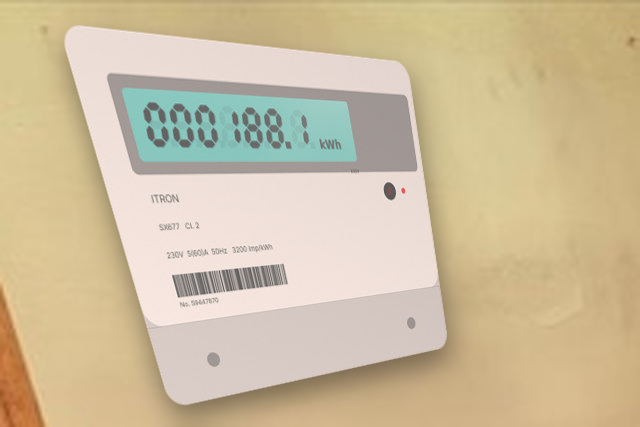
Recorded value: 188.1 kWh
